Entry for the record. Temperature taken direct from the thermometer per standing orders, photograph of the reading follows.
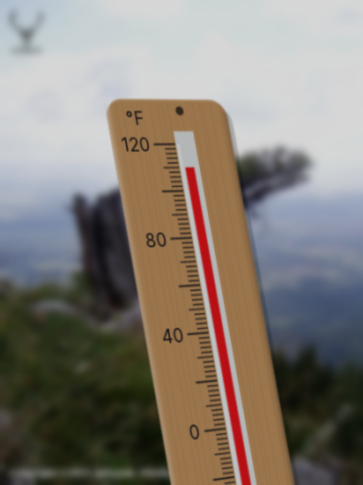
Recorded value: 110 °F
